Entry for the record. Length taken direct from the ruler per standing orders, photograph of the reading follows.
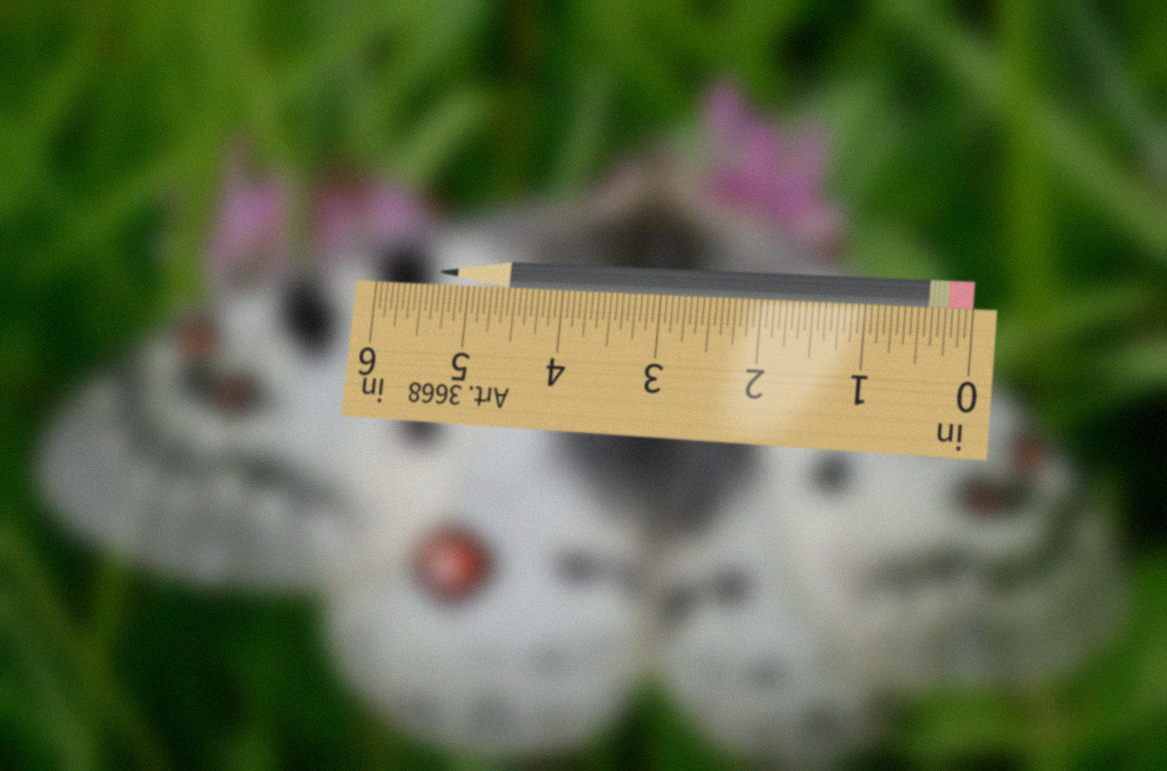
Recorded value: 5.3125 in
